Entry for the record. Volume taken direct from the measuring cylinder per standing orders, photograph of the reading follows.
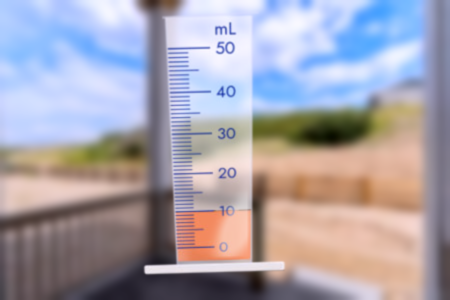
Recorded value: 10 mL
